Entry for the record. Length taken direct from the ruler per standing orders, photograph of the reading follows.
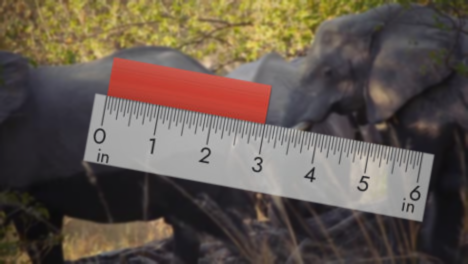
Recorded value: 3 in
